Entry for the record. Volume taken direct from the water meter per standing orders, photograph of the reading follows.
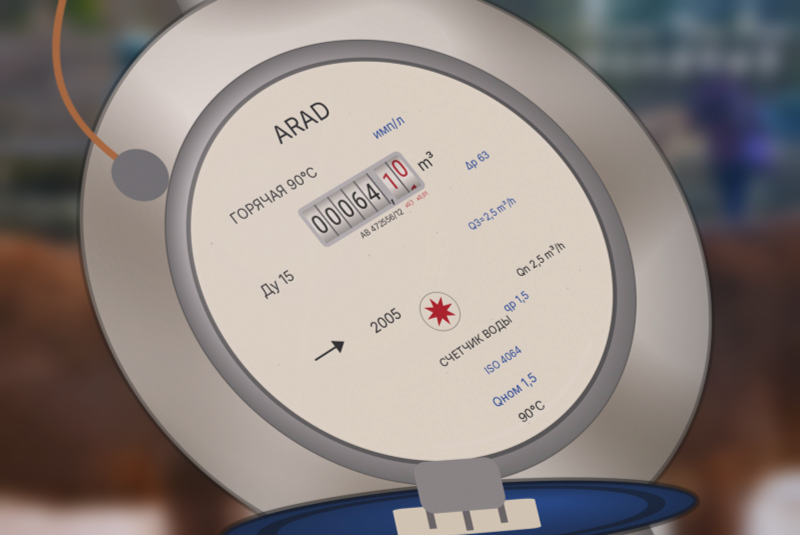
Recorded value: 64.10 m³
